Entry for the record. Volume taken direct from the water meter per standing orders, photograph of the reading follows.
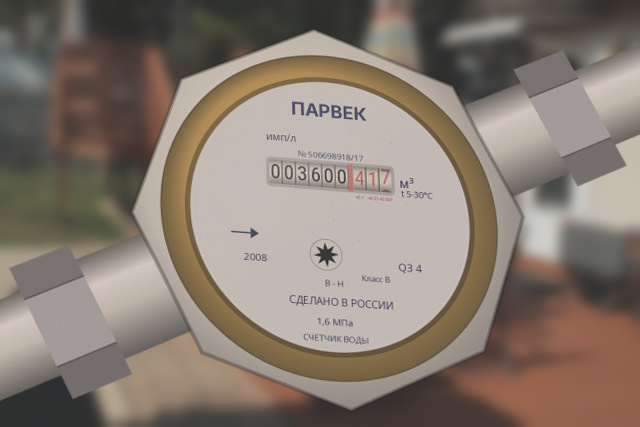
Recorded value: 3600.417 m³
